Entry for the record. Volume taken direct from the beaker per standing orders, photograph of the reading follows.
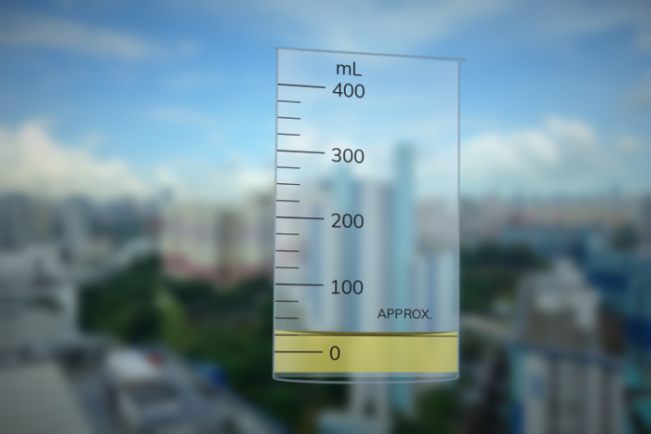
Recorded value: 25 mL
